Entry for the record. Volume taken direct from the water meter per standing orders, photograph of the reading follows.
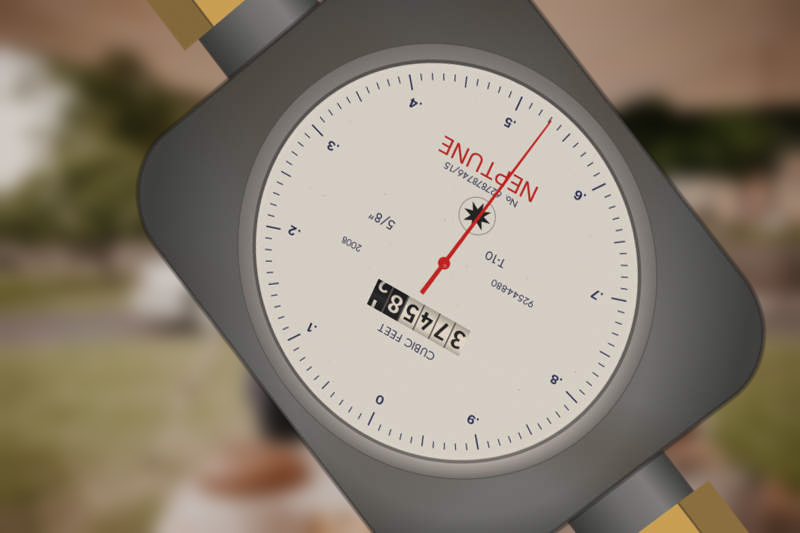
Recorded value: 374581.53 ft³
